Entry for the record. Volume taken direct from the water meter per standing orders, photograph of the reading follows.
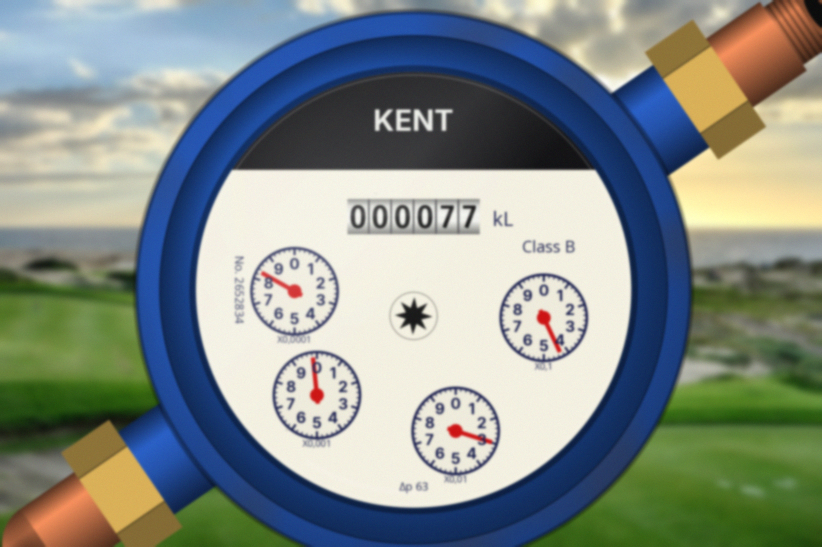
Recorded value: 77.4298 kL
